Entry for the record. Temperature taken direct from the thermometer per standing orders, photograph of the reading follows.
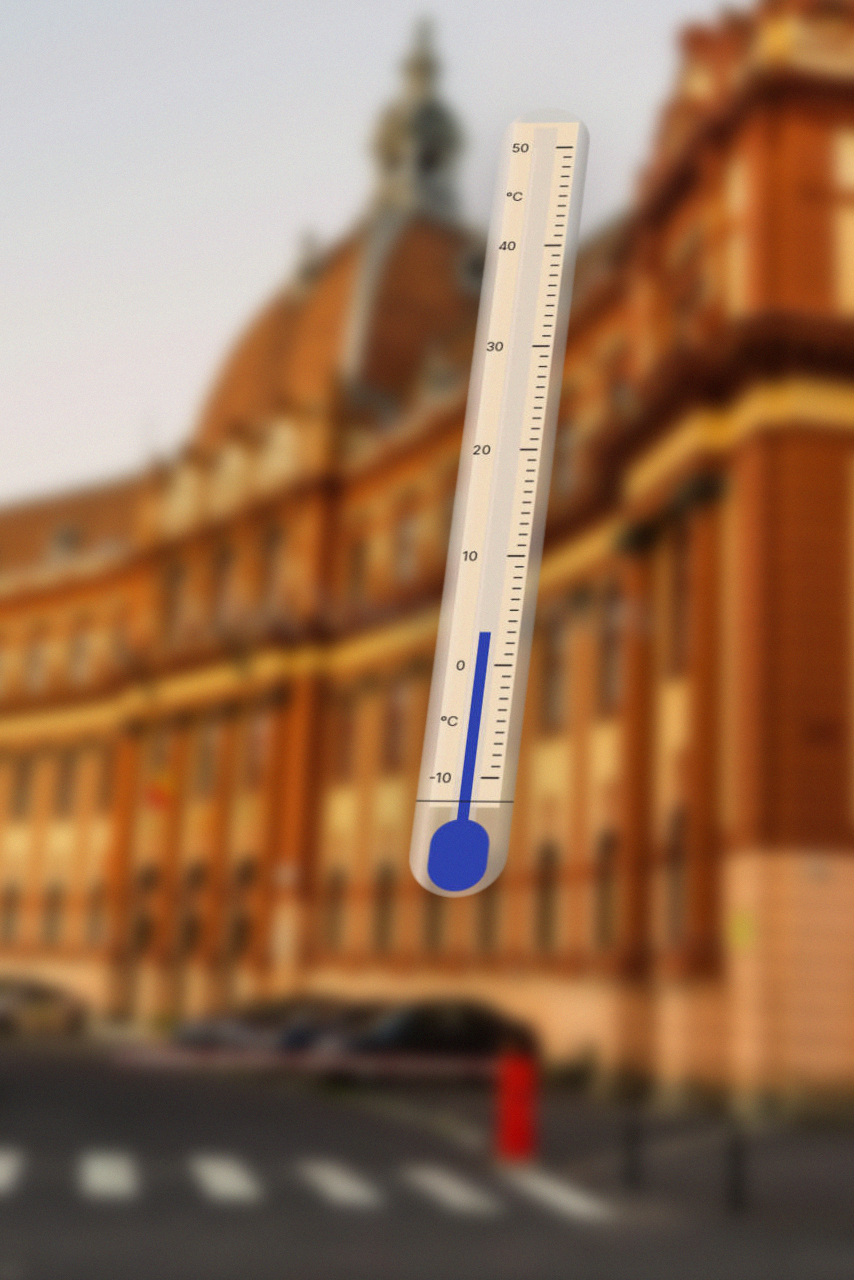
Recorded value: 3 °C
